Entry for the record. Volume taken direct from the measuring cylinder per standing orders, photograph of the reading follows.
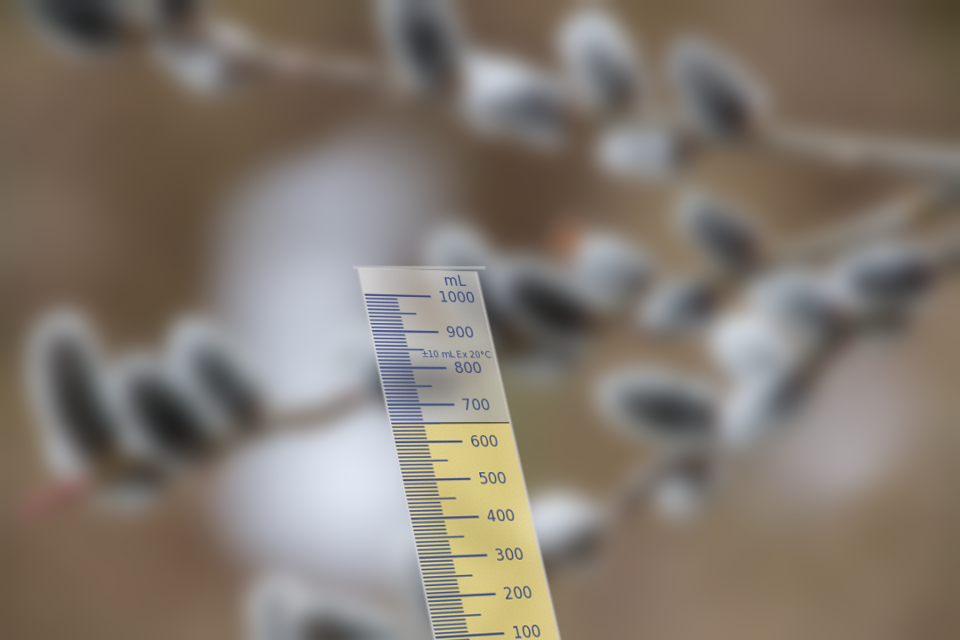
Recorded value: 650 mL
